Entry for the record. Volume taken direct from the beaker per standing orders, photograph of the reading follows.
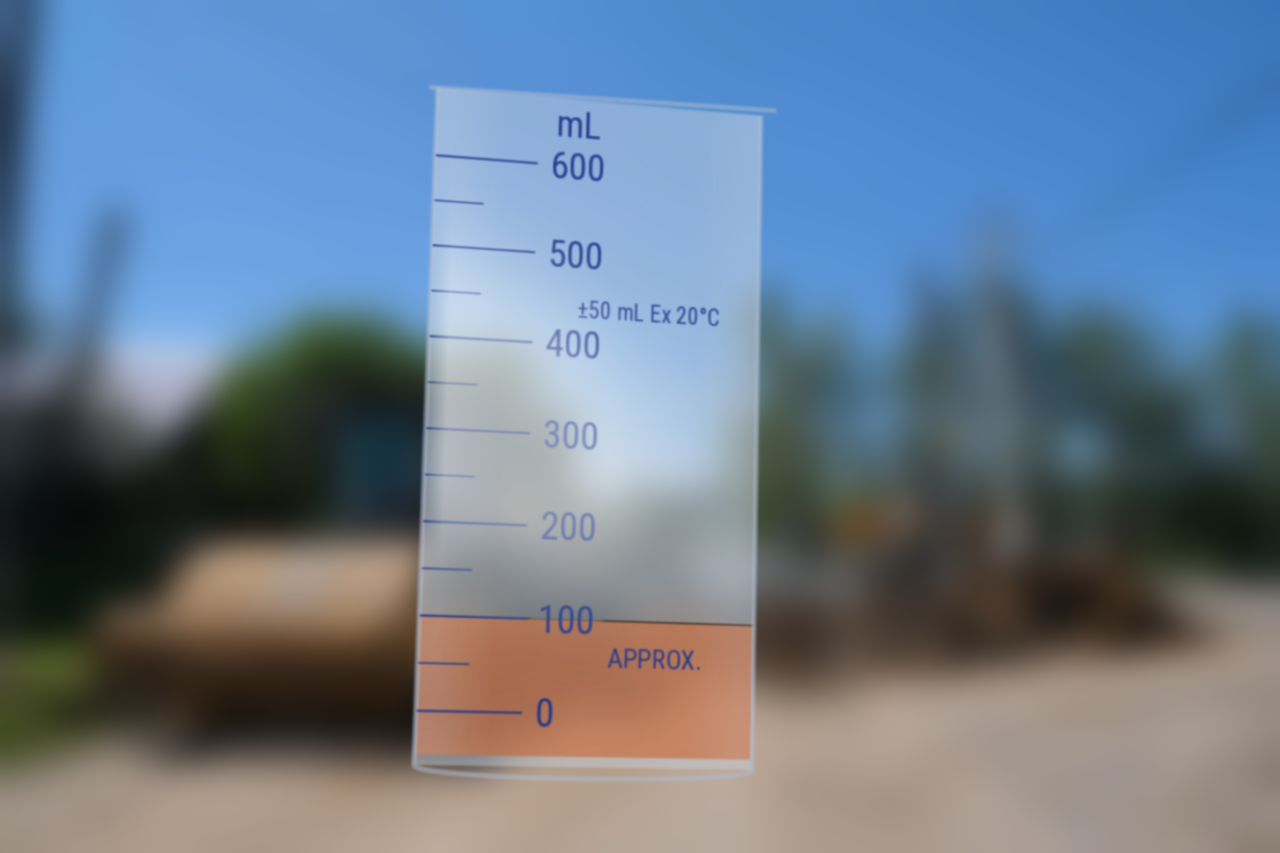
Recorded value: 100 mL
